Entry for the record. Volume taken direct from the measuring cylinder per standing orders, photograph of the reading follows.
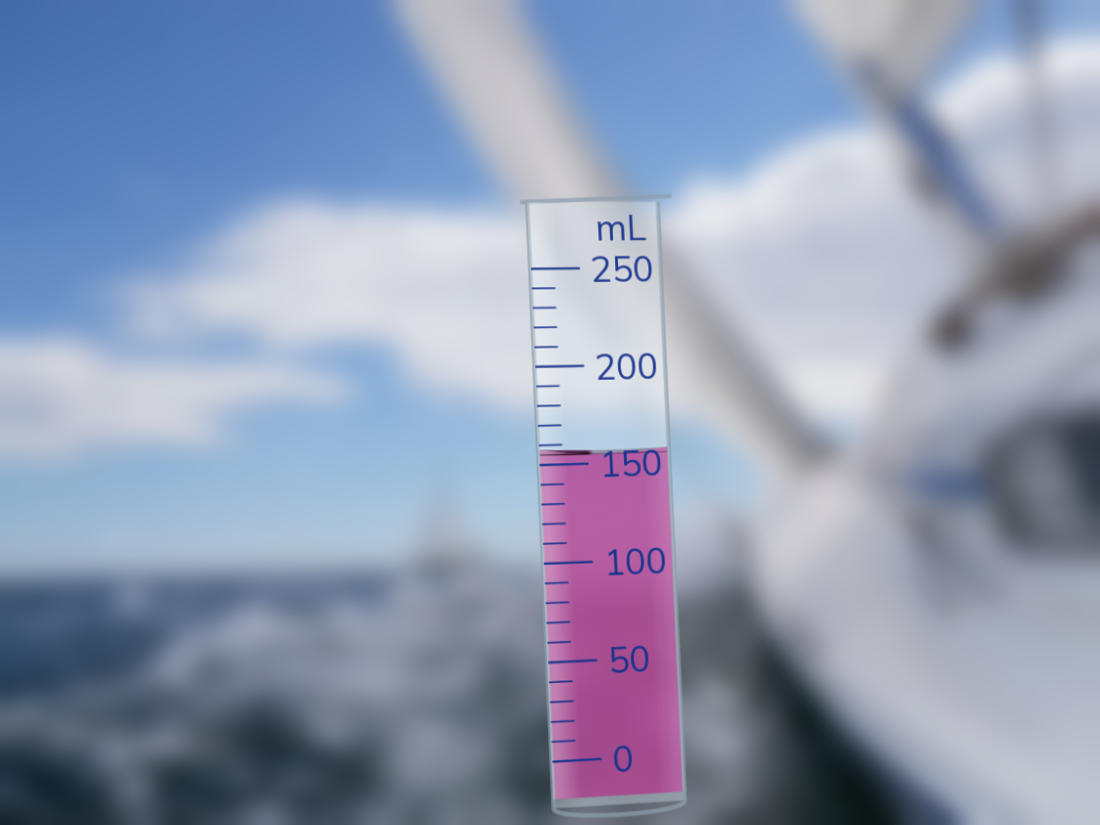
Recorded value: 155 mL
